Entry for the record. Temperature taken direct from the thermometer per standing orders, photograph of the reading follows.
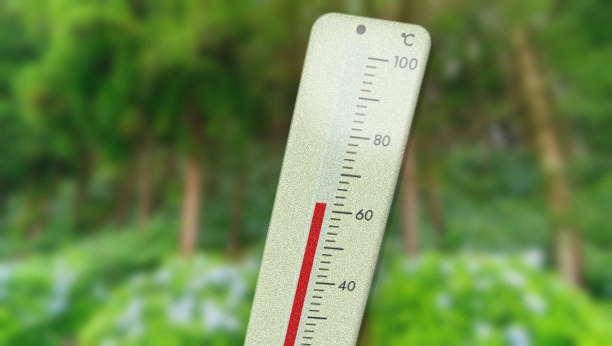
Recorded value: 62 °C
